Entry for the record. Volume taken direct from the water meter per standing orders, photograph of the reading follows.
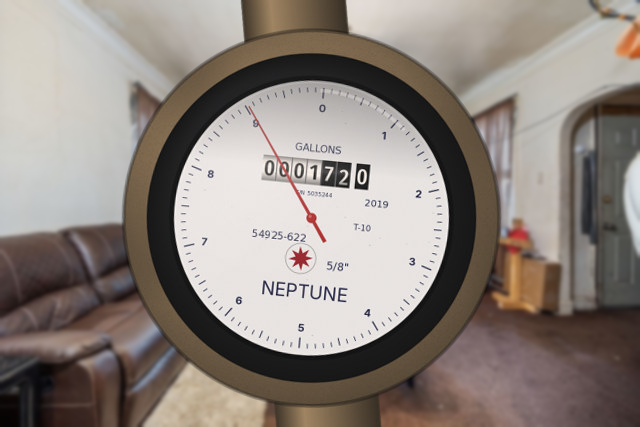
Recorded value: 1719.0 gal
